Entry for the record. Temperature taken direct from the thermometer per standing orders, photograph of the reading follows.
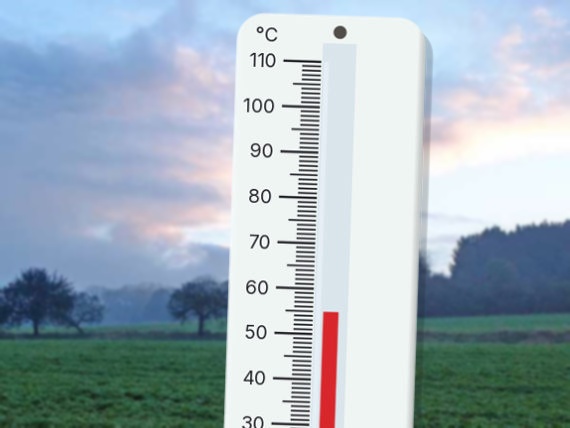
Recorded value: 55 °C
